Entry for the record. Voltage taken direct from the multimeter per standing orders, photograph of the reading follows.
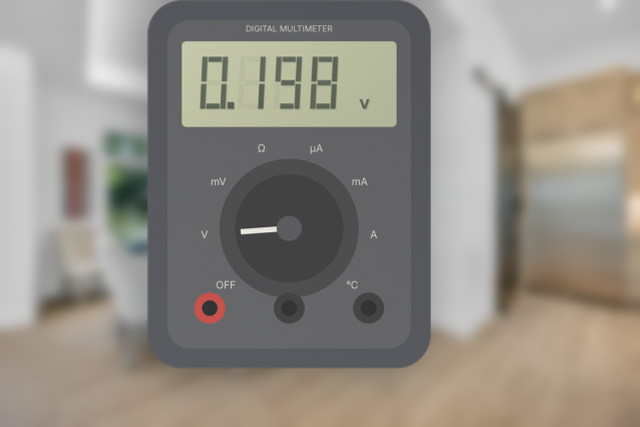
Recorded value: 0.198 V
